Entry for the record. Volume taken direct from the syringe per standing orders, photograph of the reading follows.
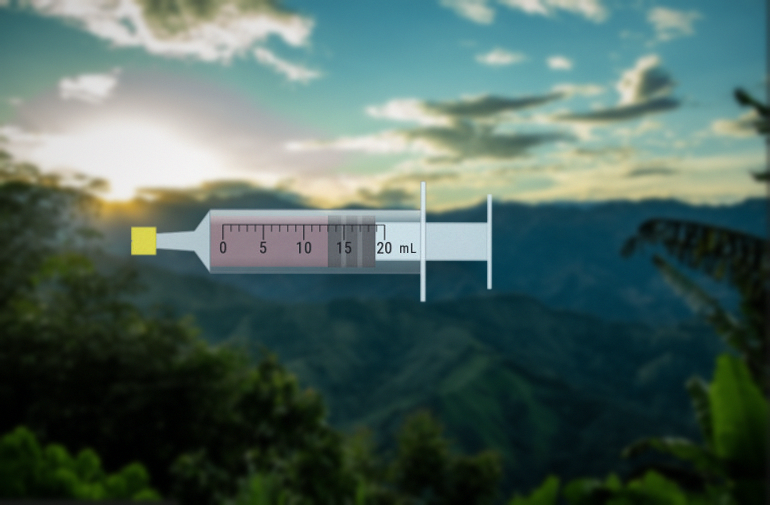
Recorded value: 13 mL
